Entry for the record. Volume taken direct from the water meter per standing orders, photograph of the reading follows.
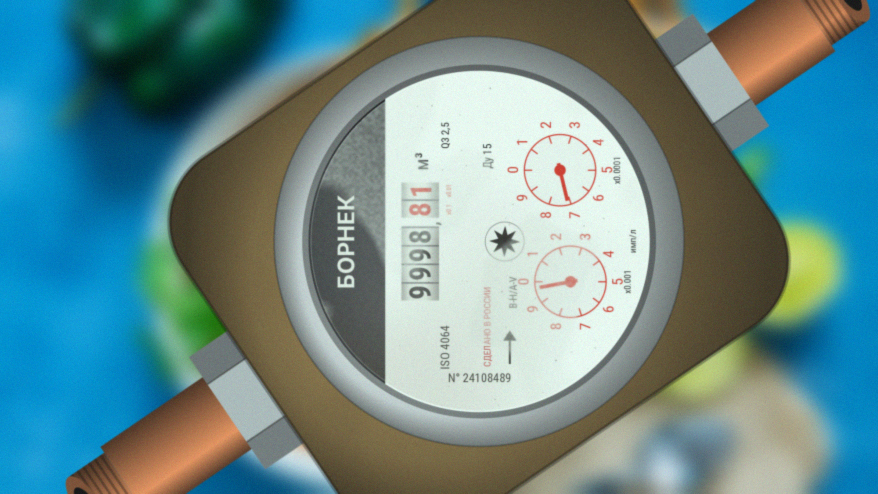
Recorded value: 9998.8097 m³
